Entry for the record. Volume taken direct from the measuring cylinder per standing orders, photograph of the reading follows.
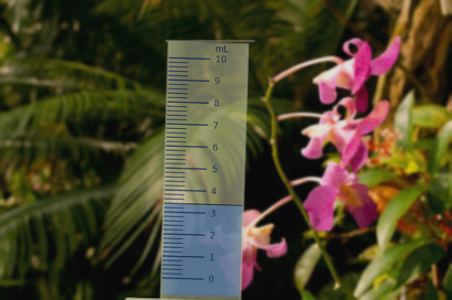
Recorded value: 3.4 mL
